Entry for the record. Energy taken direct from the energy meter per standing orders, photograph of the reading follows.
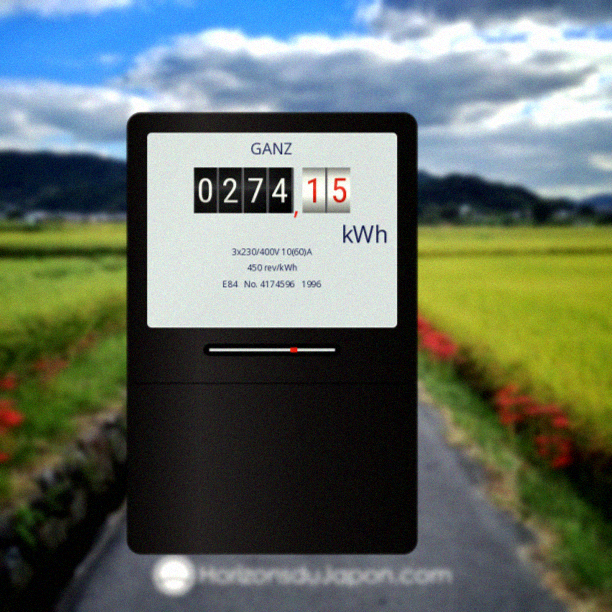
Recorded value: 274.15 kWh
